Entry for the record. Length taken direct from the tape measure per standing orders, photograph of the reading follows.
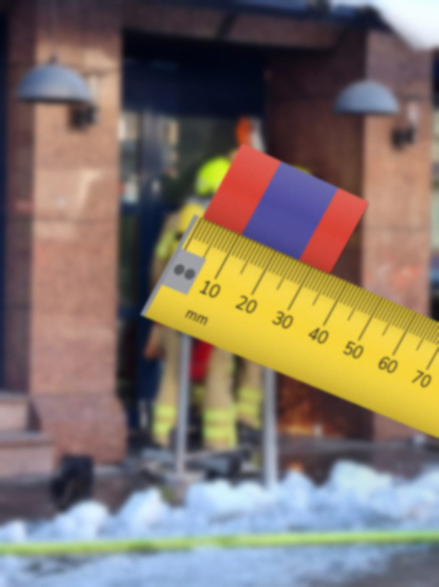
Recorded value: 35 mm
